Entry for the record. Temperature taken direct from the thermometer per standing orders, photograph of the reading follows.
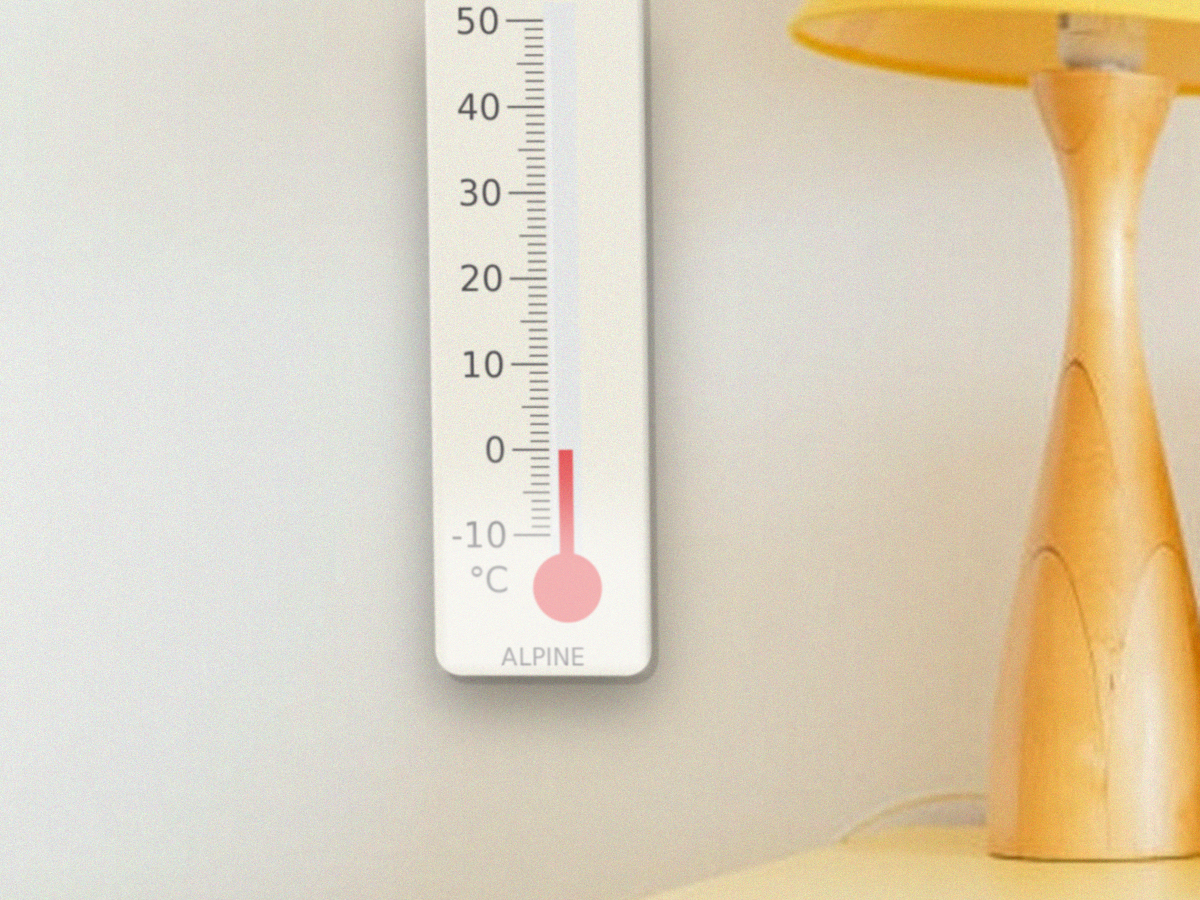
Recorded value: 0 °C
